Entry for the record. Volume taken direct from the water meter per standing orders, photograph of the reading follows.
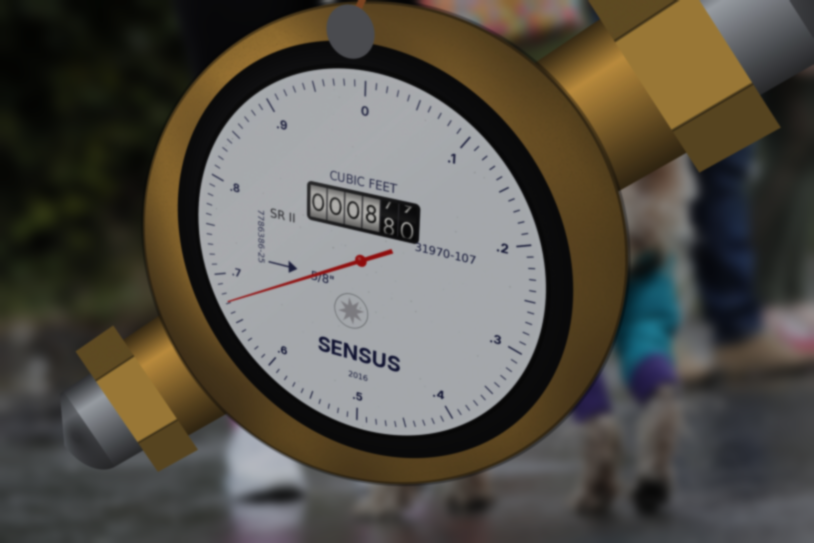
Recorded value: 879.67 ft³
